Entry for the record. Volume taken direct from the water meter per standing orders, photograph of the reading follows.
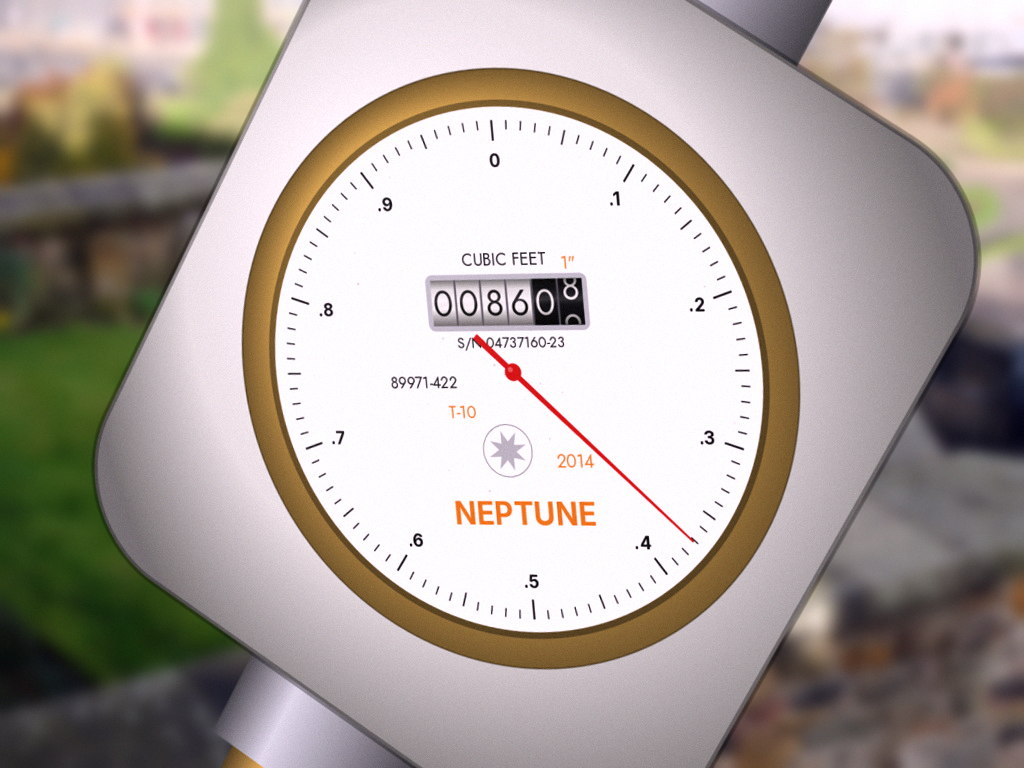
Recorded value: 8608.37 ft³
